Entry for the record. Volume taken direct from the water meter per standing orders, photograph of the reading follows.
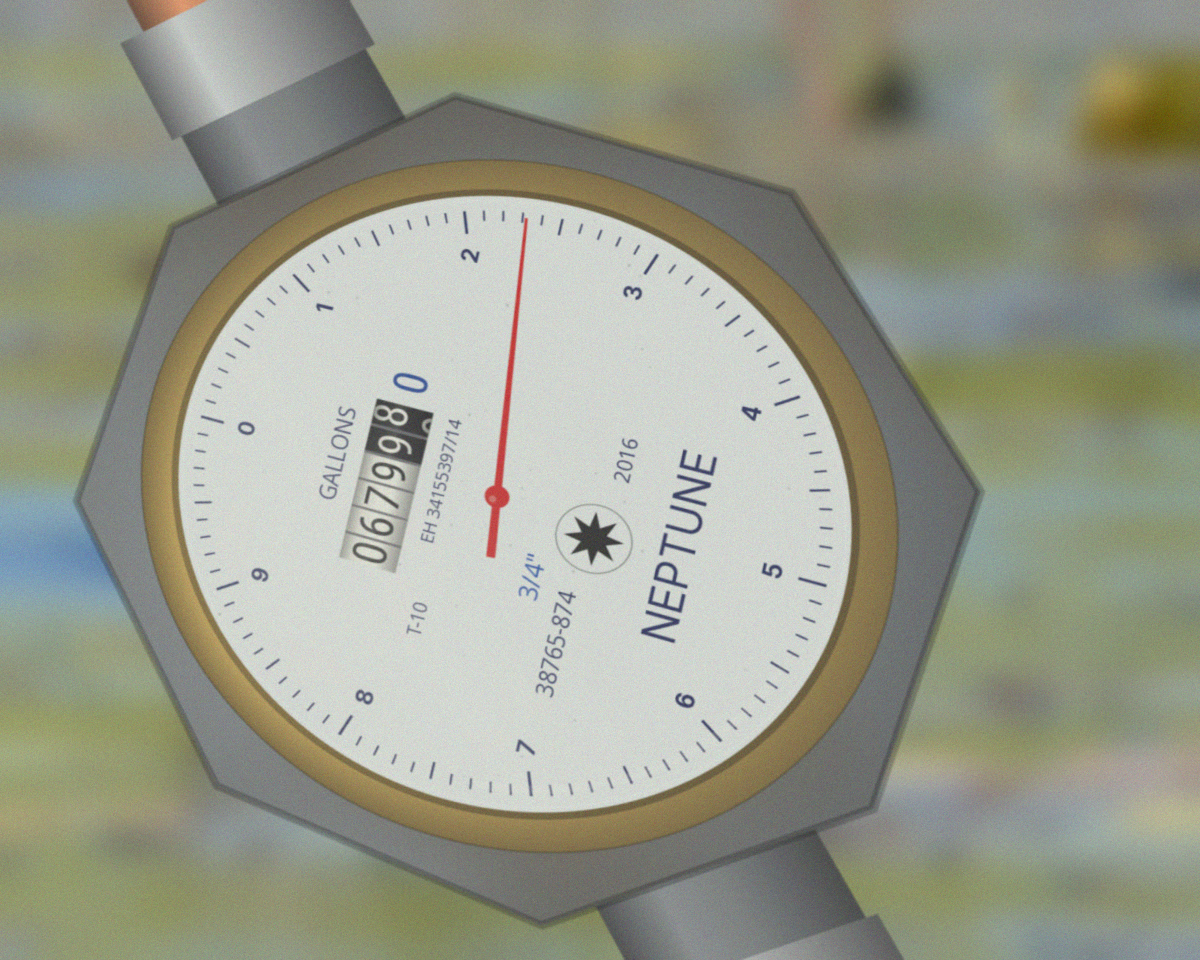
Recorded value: 679982.3 gal
